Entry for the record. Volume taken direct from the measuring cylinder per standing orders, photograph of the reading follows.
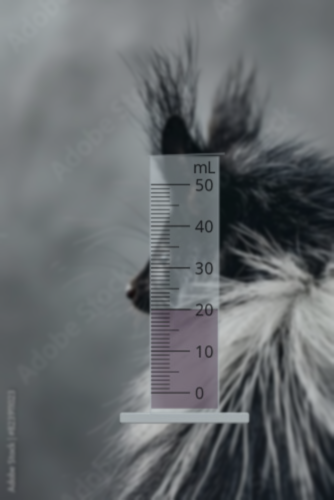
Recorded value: 20 mL
